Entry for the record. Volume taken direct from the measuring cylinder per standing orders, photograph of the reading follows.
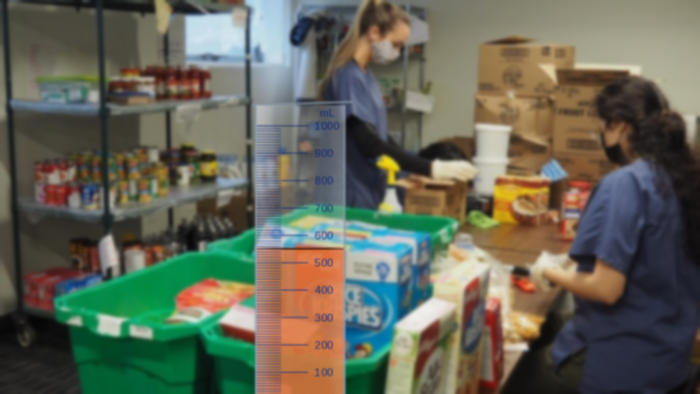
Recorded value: 550 mL
